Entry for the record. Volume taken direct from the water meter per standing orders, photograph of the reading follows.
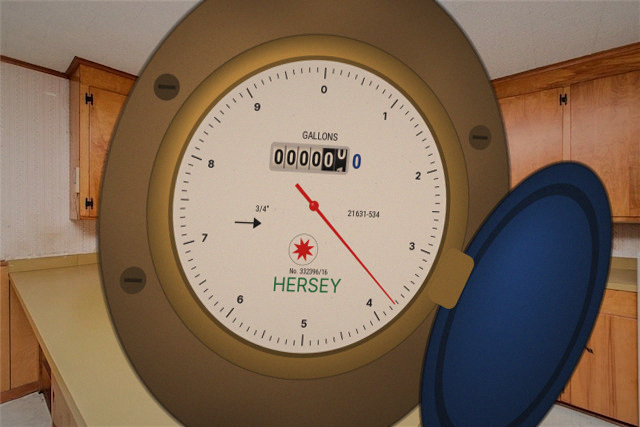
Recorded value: 3.7 gal
